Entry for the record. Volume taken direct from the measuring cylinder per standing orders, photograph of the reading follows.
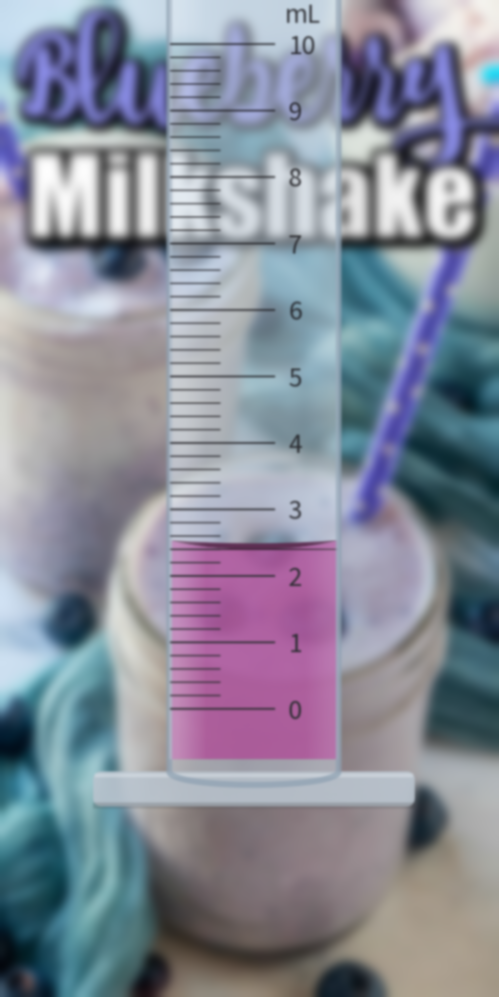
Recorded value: 2.4 mL
